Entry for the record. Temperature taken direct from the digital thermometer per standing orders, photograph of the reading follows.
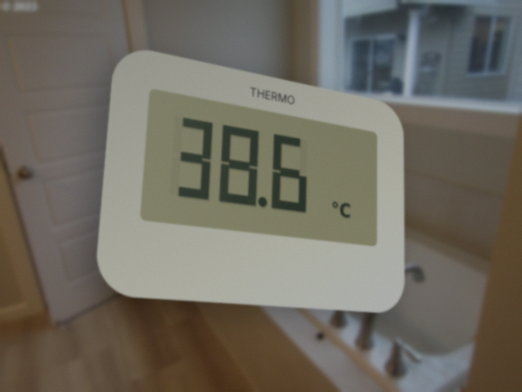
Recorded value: 38.6 °C
